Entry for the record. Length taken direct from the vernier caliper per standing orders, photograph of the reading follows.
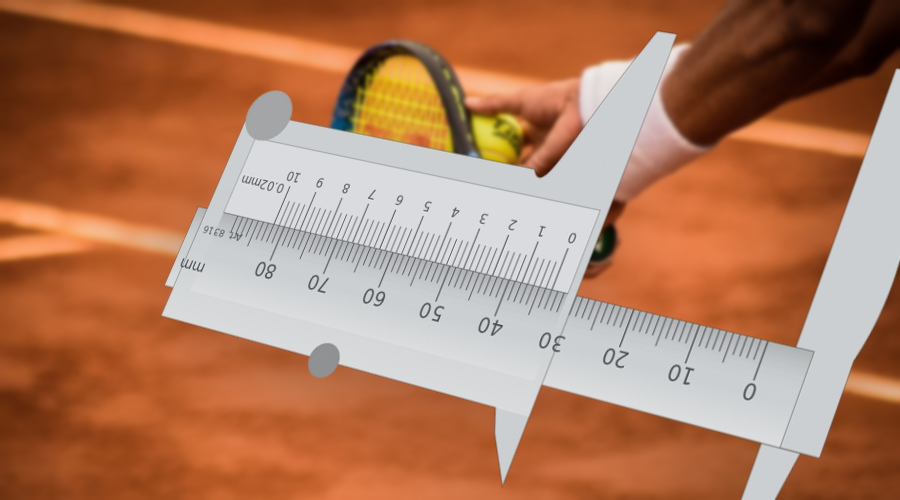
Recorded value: 33.0 mm
